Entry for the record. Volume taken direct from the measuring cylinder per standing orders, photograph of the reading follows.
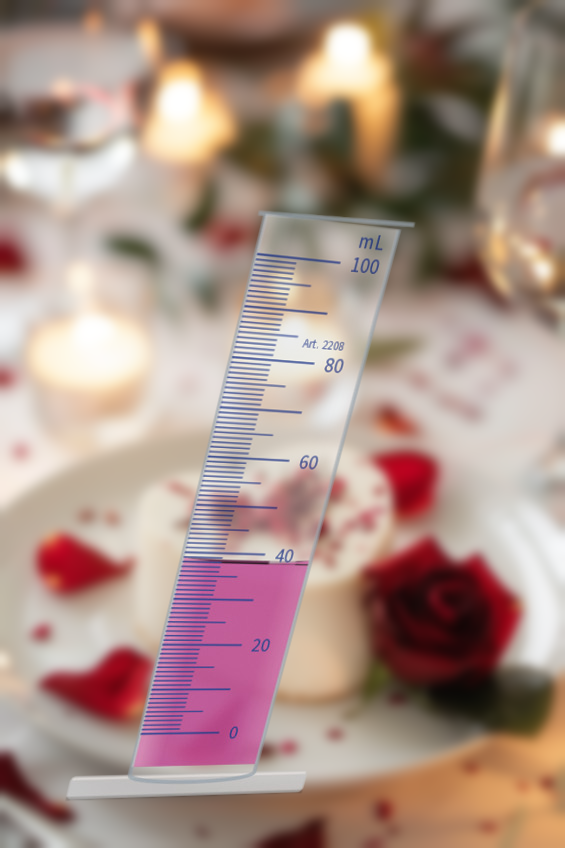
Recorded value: 38 mL
